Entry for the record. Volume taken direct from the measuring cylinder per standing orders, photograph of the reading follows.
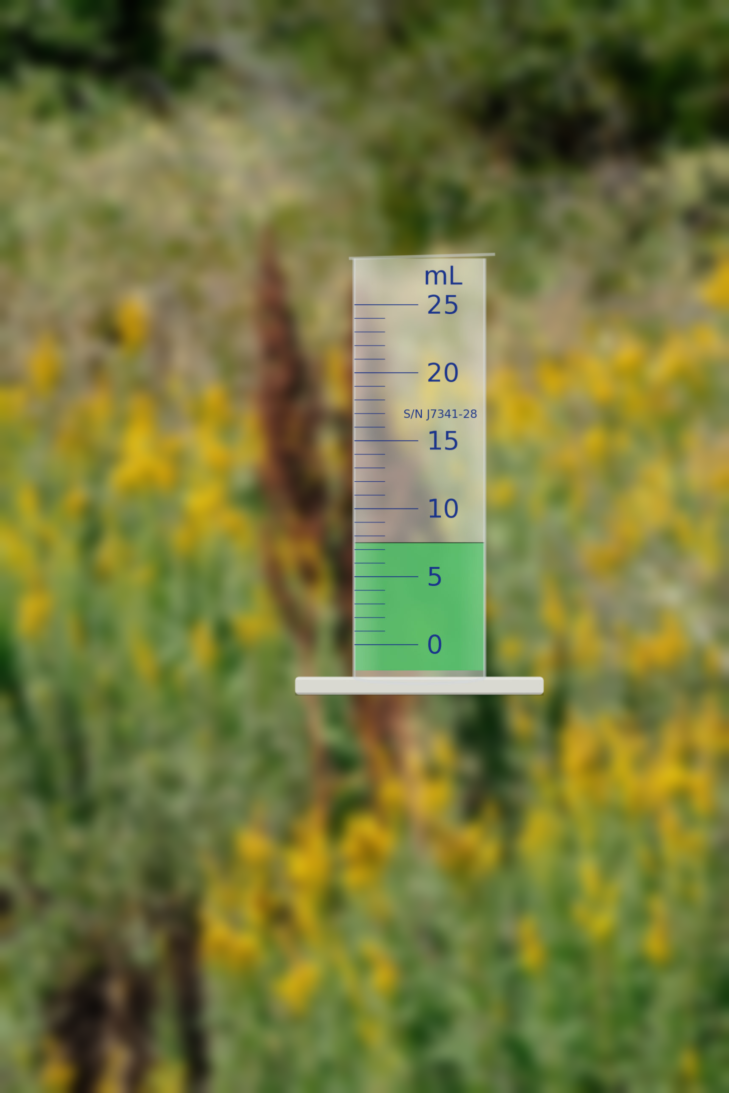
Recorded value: 7.5 mL
